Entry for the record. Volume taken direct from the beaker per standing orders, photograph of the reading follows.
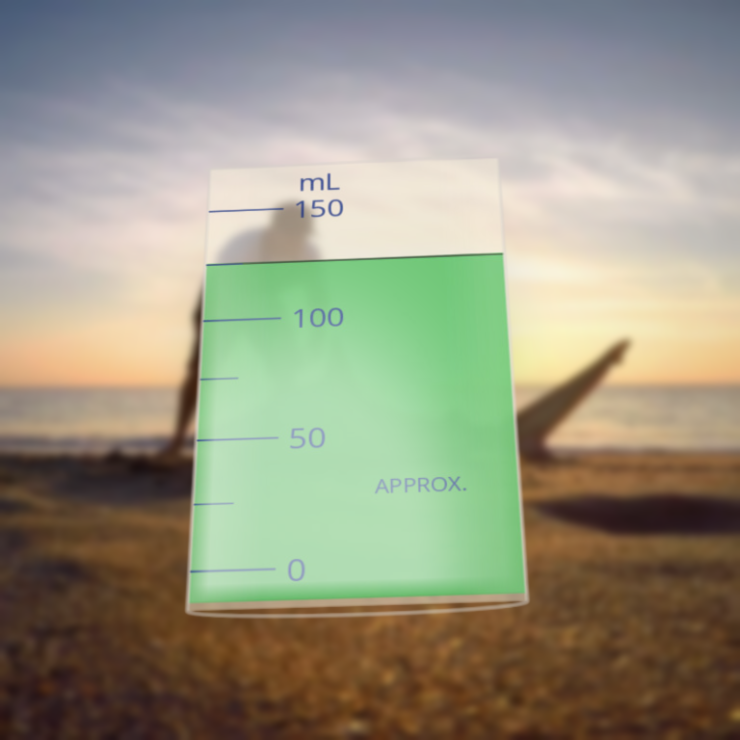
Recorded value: 125 mL
